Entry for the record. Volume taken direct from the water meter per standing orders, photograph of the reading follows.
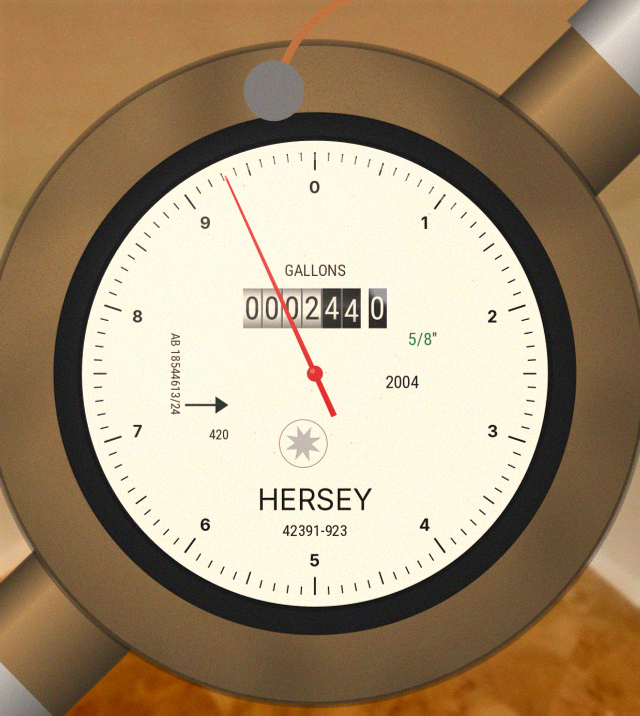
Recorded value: 2439.3 gal
